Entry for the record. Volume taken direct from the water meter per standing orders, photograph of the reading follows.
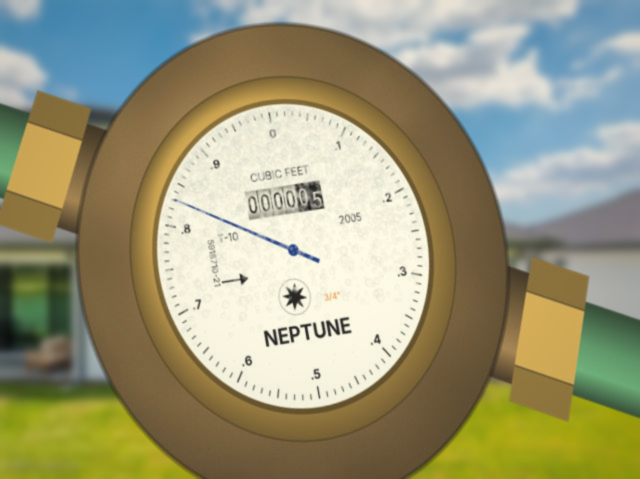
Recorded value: 4.83 ft³
